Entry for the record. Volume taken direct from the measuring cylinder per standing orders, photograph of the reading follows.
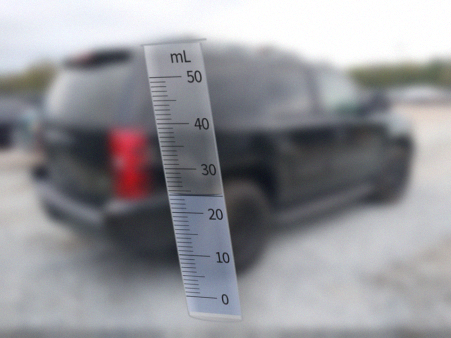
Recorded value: 24 mL
